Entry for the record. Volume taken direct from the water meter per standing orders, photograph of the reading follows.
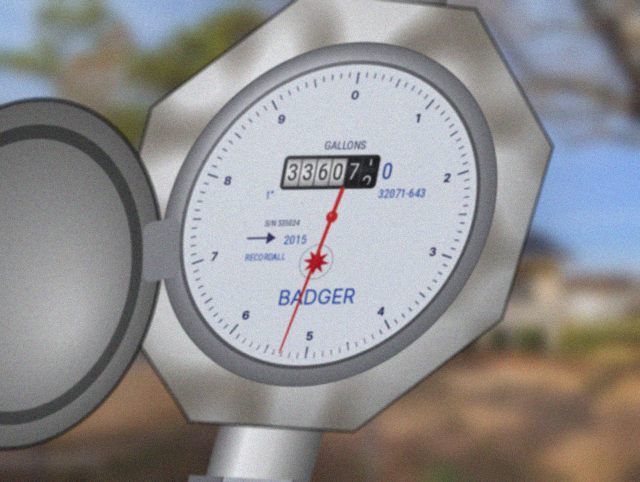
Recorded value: 3360715.3 gal
